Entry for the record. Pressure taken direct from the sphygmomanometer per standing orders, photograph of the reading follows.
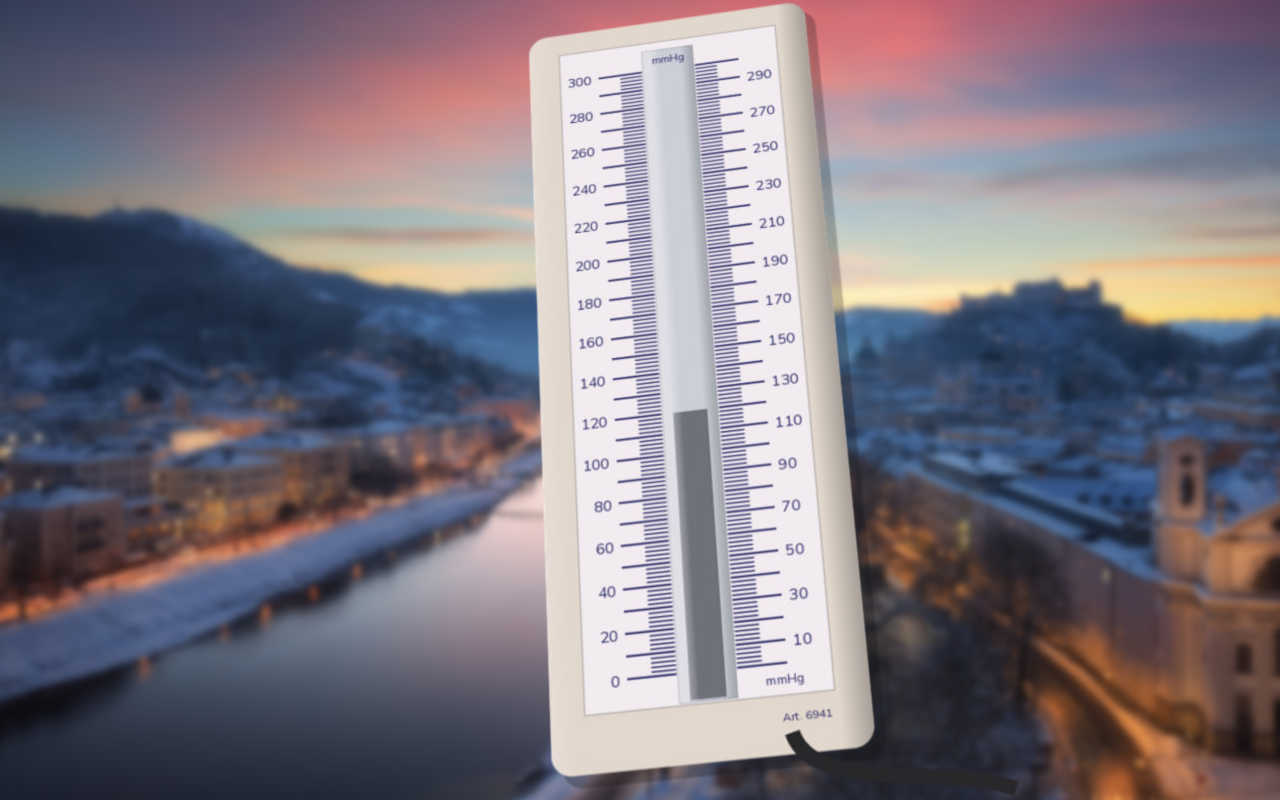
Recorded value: 120 mmHg
